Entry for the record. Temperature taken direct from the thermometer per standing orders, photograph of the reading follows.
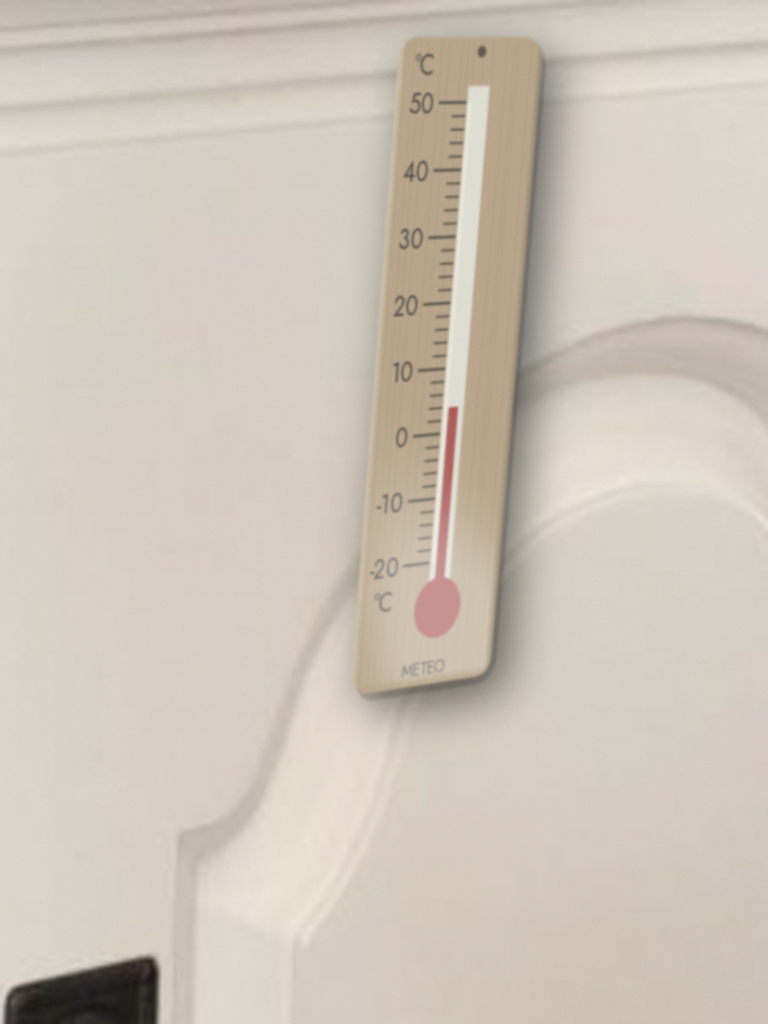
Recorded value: 4 °C
